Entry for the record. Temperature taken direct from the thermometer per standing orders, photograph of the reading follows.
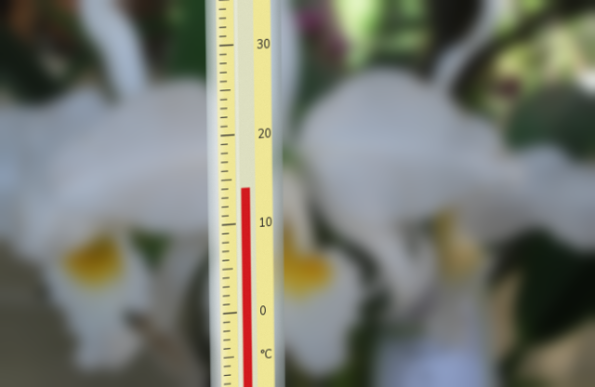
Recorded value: 14 °C
